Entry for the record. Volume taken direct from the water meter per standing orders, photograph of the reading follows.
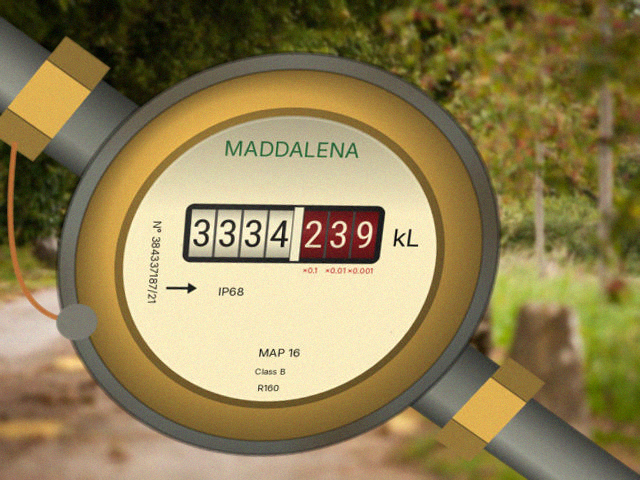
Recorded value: 3334.239 kL
